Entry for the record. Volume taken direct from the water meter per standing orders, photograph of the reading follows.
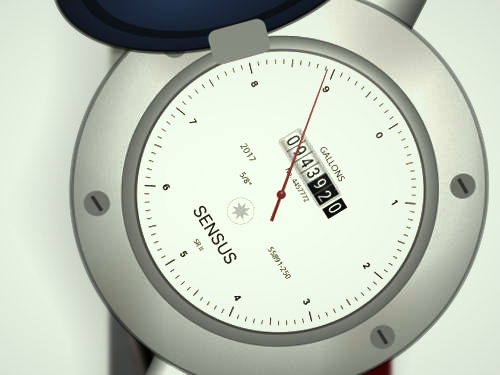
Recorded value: 943918.9 gal
